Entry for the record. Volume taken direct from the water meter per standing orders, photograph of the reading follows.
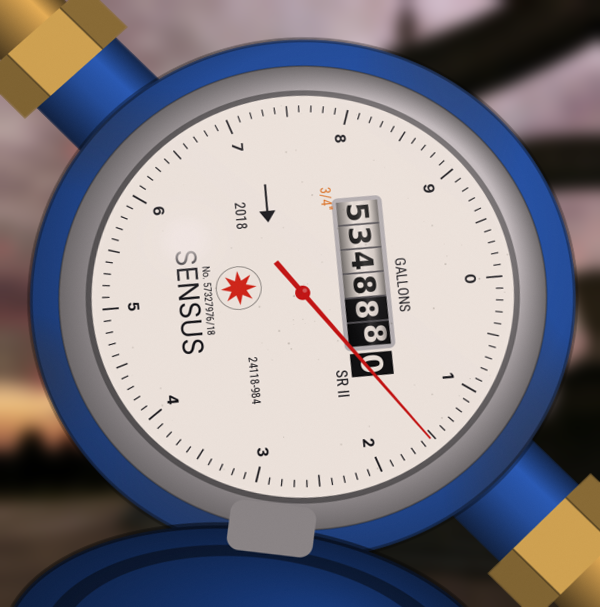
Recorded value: 5348881.5 gal
